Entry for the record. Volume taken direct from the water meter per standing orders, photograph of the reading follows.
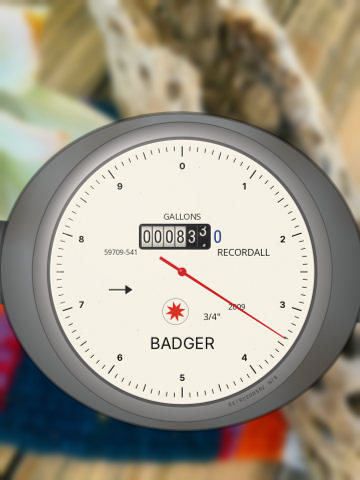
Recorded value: 8333.4 gal
